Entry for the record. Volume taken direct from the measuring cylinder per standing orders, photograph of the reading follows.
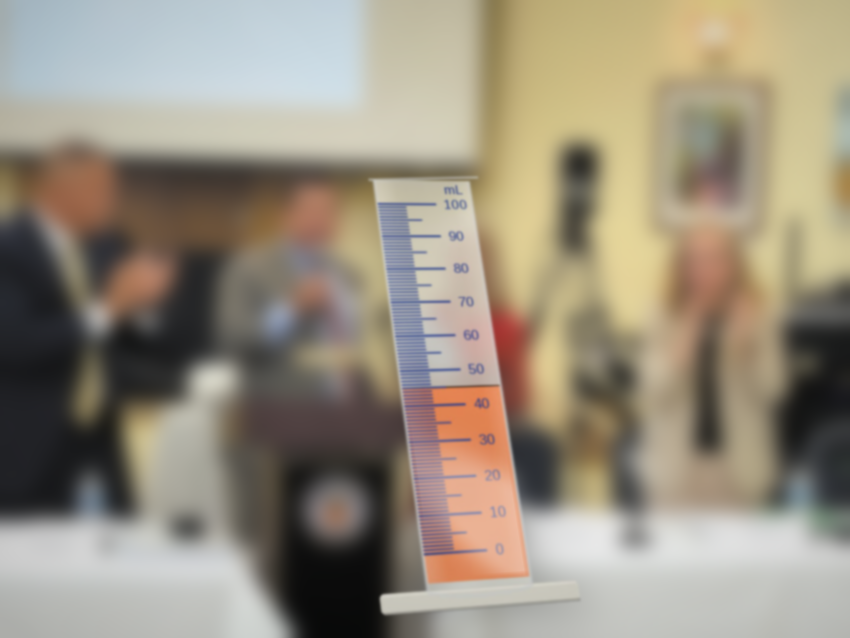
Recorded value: 45 mL
